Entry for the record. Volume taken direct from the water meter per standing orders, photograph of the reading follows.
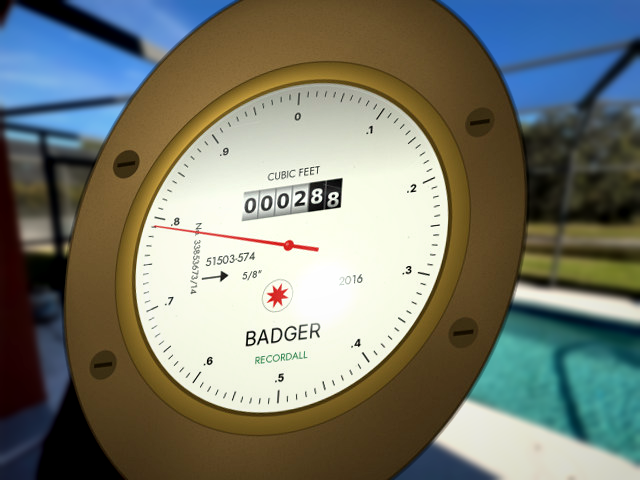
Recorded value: 287.79 ft³
